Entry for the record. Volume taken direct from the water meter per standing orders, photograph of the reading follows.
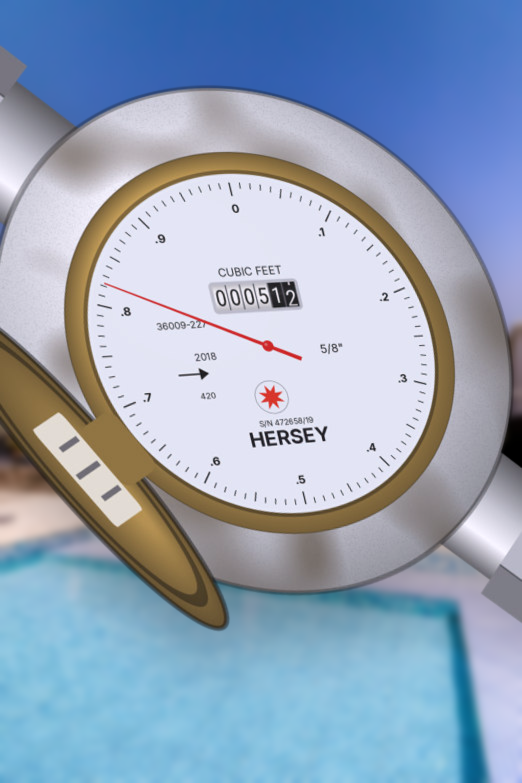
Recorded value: 511.82 ft³
